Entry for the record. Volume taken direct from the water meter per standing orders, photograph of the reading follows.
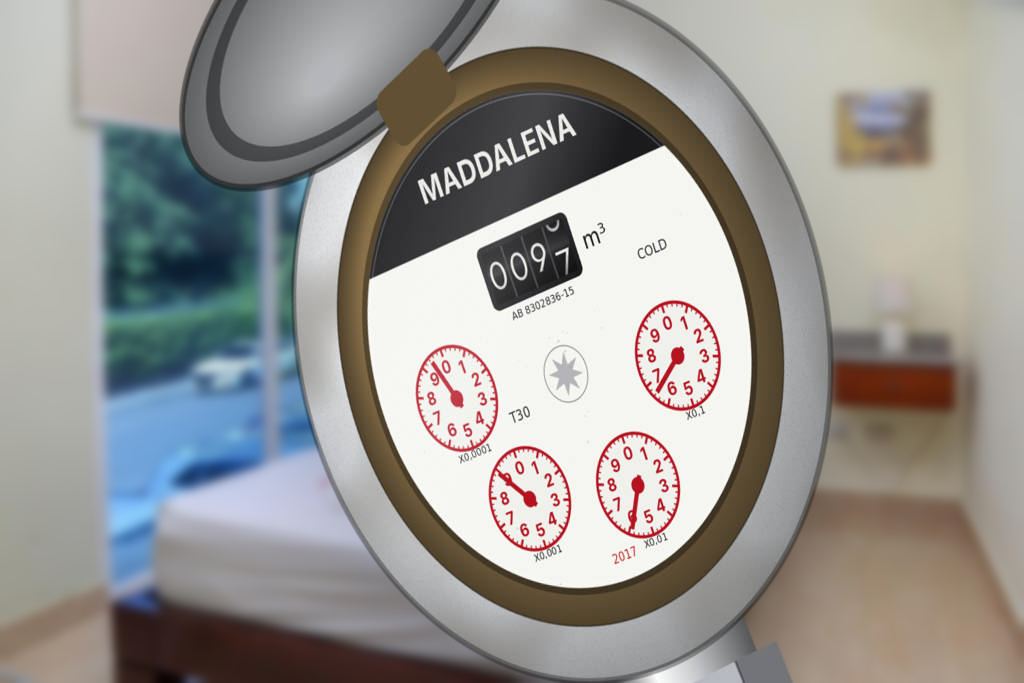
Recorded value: 96.6589 m³
